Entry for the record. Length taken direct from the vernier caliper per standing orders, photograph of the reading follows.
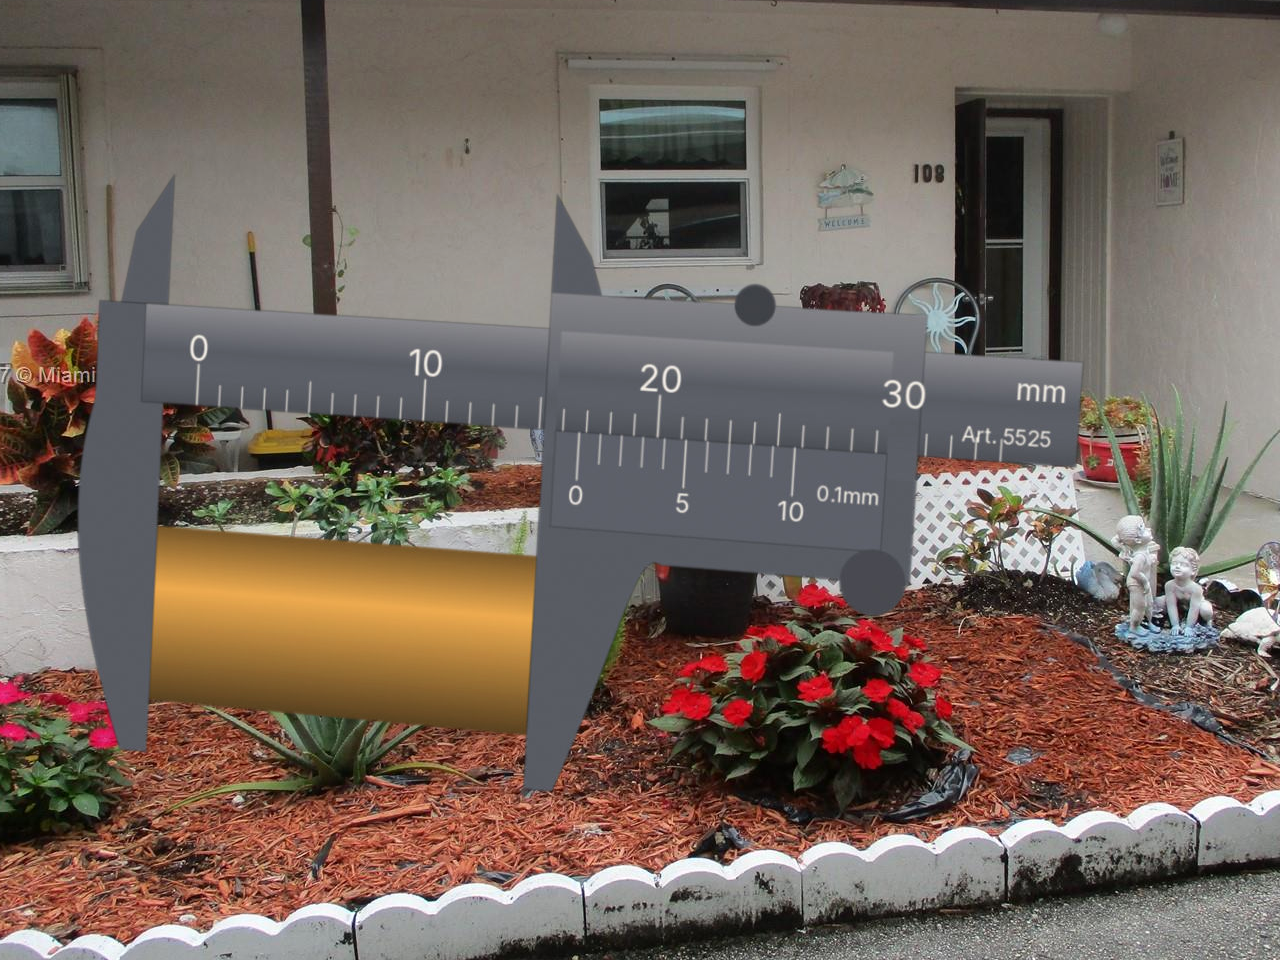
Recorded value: 16.7 mm
